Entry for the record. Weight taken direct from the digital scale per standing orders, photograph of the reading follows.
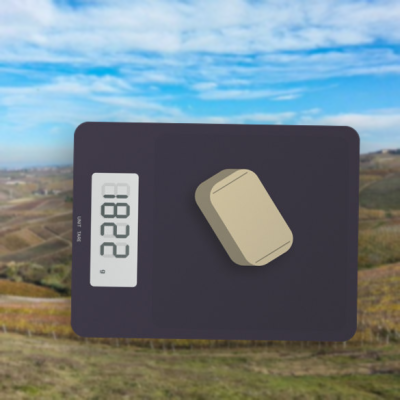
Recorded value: 1822 g
